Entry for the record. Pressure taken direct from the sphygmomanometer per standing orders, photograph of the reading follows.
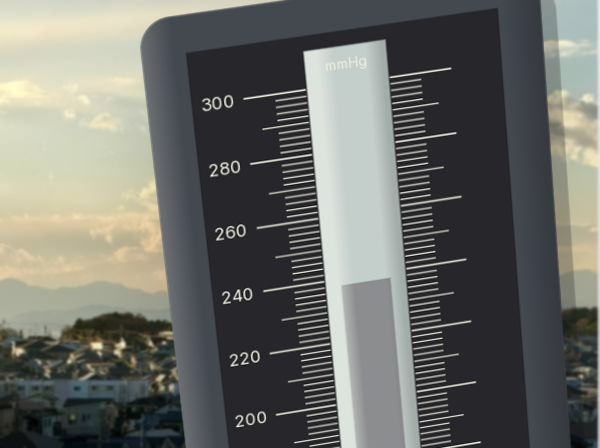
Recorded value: 238 mmHg
